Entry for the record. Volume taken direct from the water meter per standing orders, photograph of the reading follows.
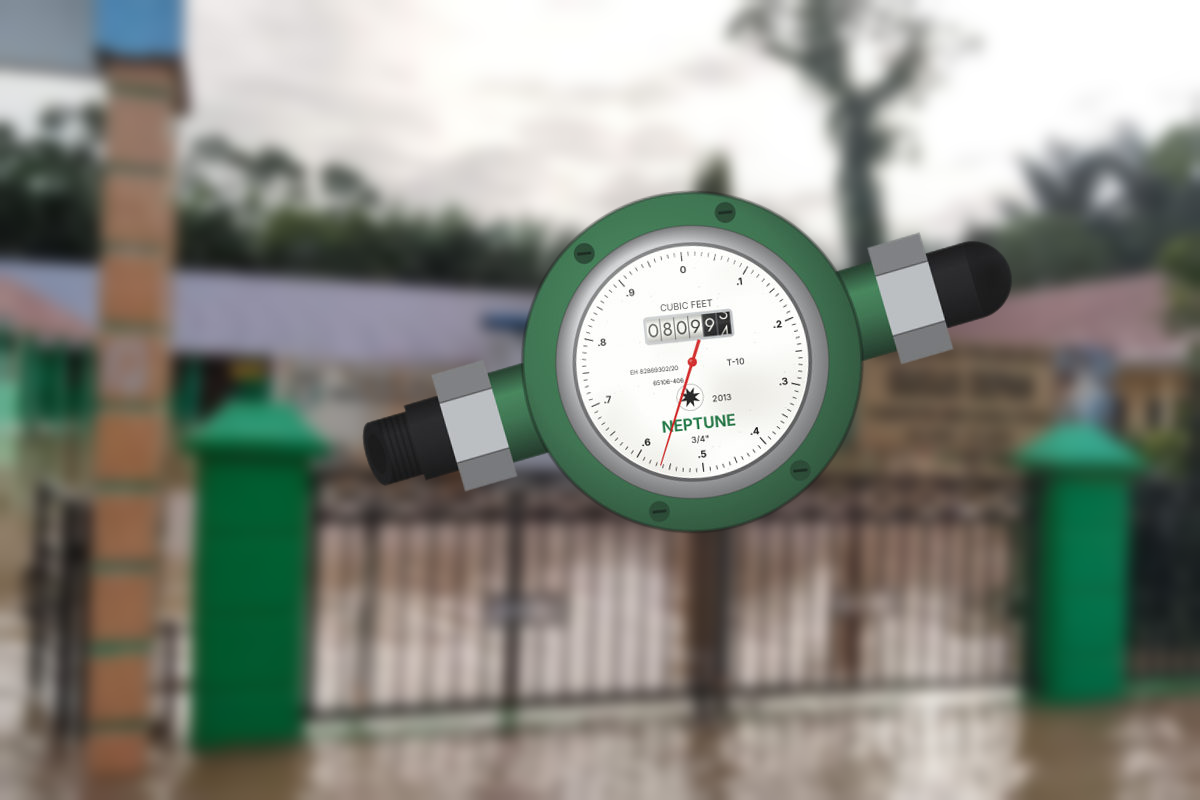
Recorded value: 80993.56 ft³
